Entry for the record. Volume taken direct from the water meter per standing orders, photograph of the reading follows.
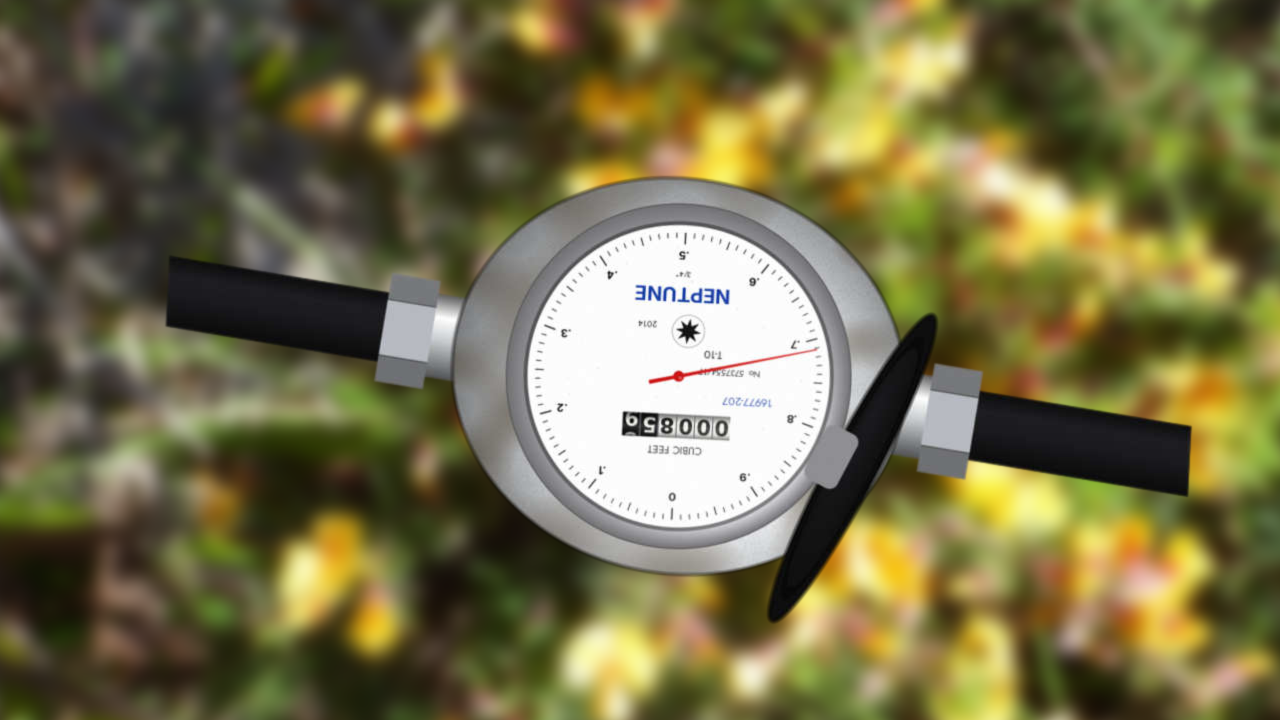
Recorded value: 858.71 ft³
